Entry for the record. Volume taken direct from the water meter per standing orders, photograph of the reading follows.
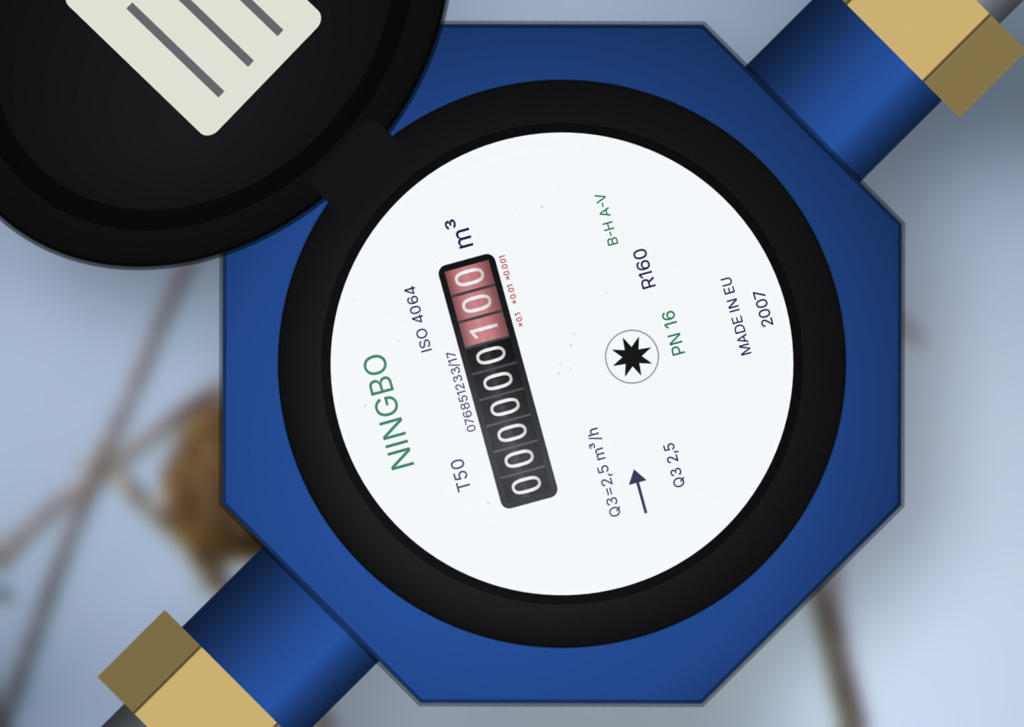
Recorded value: 0.100 m³
